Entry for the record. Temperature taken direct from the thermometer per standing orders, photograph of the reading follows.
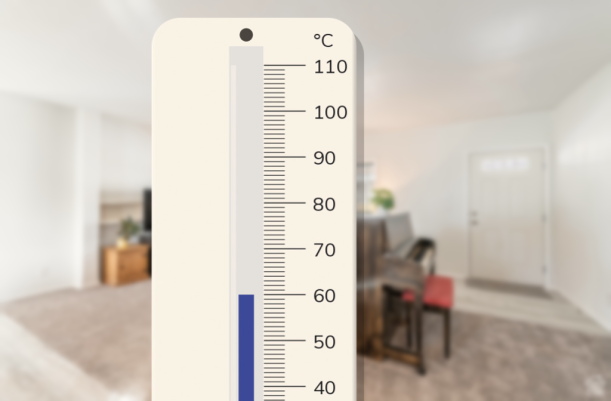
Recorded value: 60 °C
